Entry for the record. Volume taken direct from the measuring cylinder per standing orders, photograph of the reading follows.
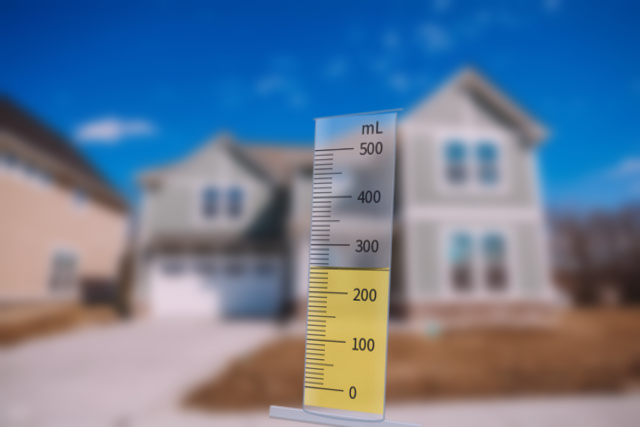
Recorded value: 250 mL
